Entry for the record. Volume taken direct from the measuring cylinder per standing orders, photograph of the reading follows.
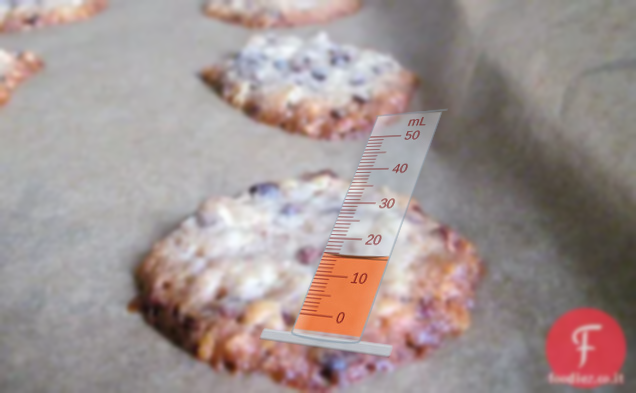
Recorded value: 15 mL
